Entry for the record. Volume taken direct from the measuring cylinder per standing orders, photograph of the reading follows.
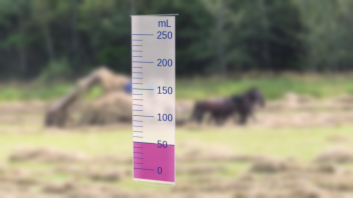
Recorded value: 50 mL
